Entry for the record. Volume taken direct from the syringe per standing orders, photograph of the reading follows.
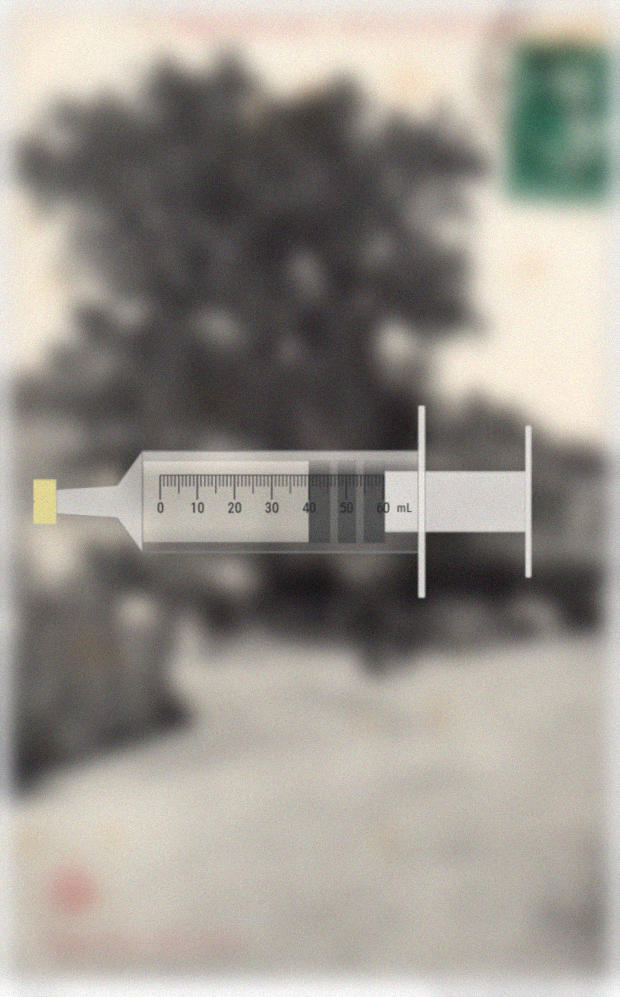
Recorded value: 40 mL
